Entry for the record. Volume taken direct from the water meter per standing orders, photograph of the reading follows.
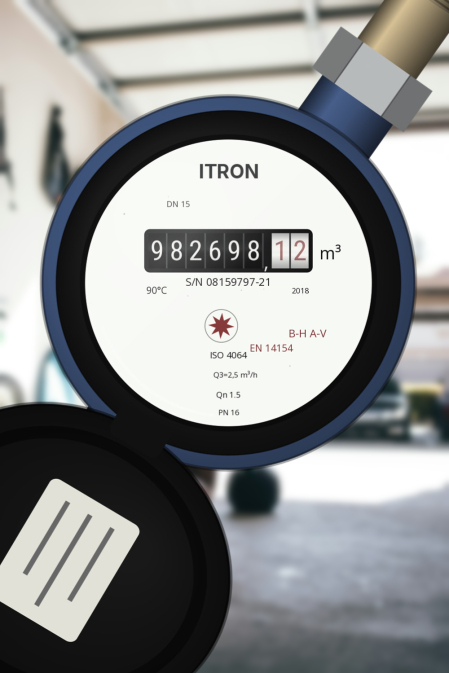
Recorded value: 982698.12 m³
